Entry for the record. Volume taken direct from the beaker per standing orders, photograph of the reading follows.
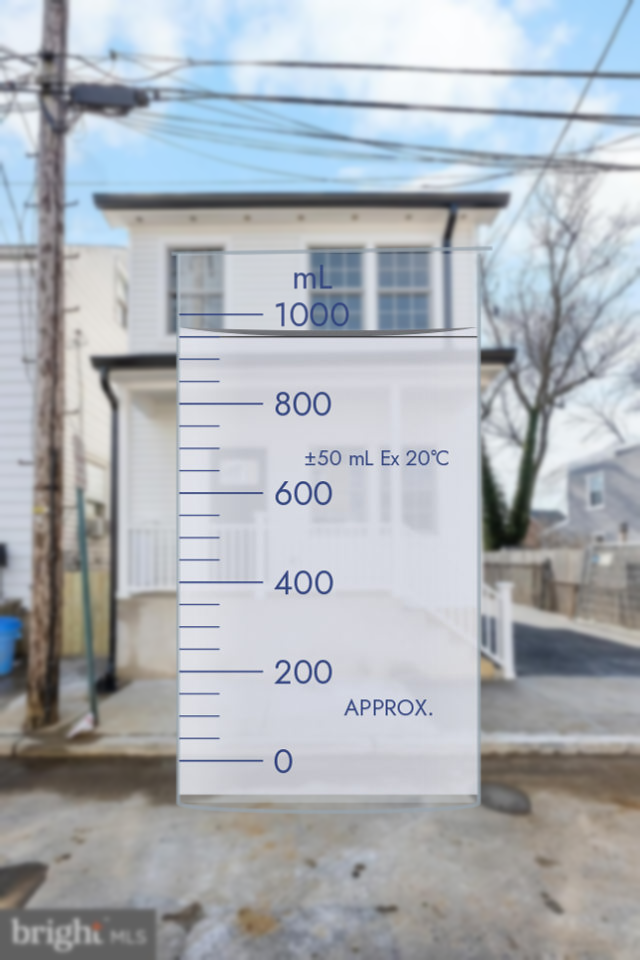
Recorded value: 950 mL
